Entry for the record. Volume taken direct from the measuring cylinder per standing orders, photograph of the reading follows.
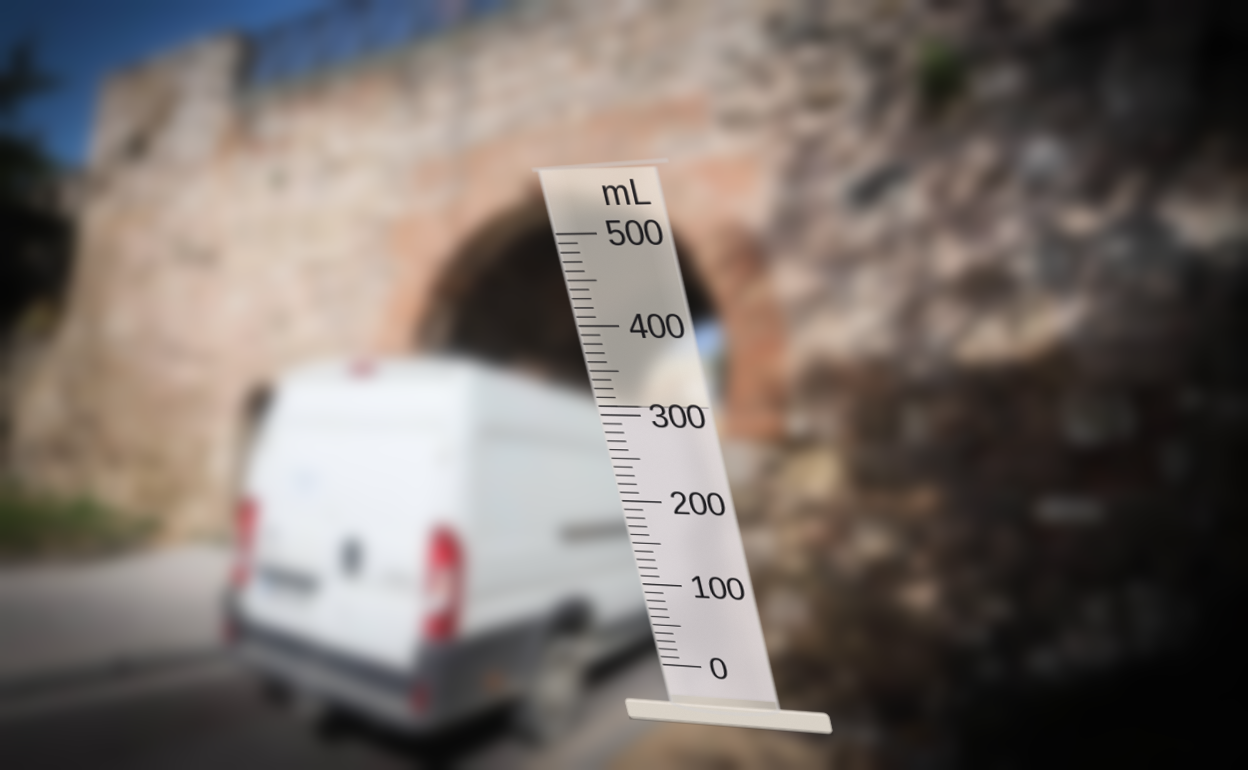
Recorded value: 310 mL
